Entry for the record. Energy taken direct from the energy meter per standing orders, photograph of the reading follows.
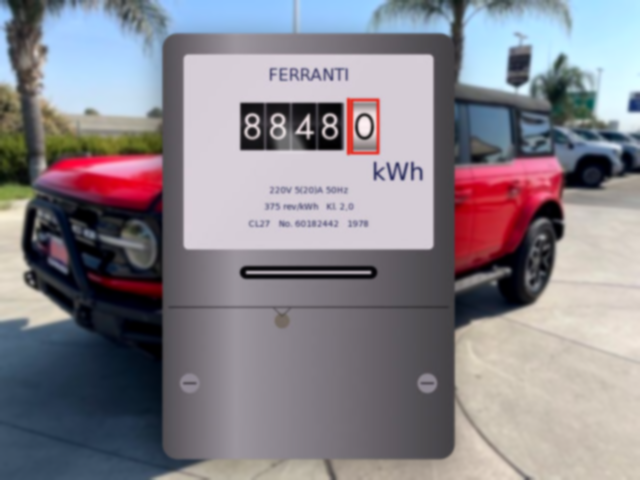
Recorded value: 8848.0 kWh
